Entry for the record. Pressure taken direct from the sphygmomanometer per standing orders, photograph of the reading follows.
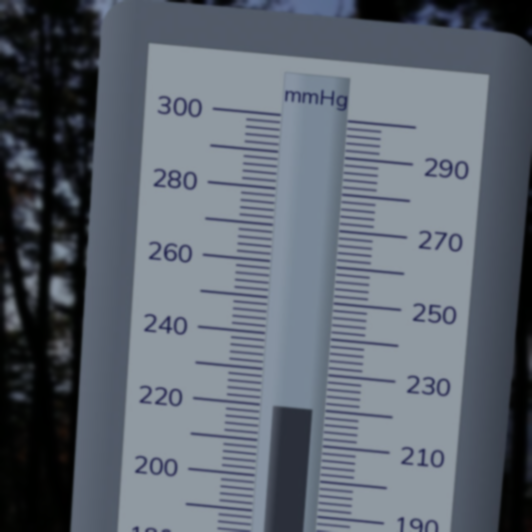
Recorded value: 220 mmHg
